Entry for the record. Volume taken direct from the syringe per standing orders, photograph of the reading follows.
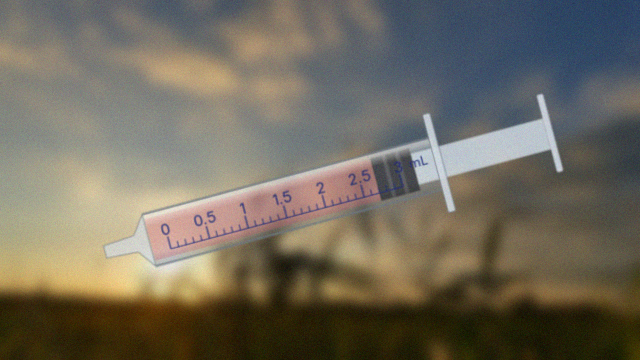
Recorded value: 2.7 mL
